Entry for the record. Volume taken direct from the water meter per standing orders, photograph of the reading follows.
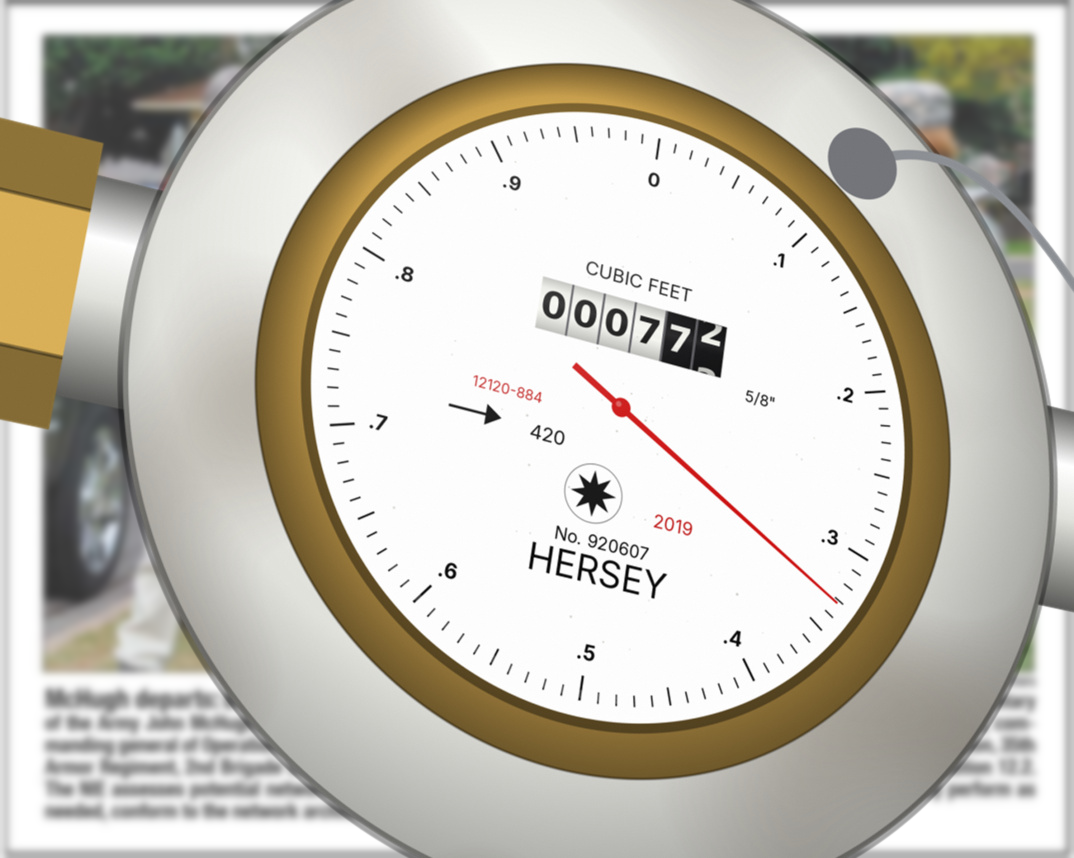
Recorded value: 772.33 ft³
